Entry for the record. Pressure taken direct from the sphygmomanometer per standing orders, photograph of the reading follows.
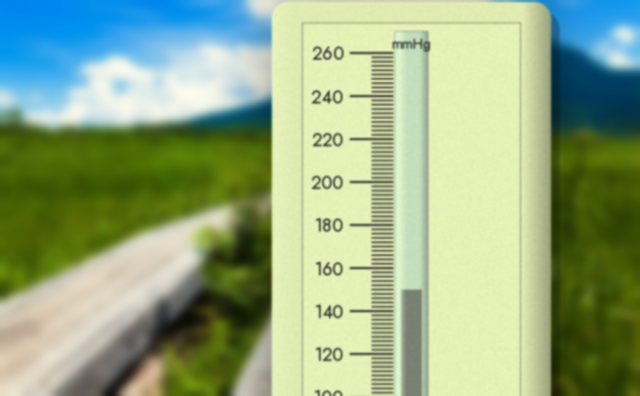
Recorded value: 150 mmHg
